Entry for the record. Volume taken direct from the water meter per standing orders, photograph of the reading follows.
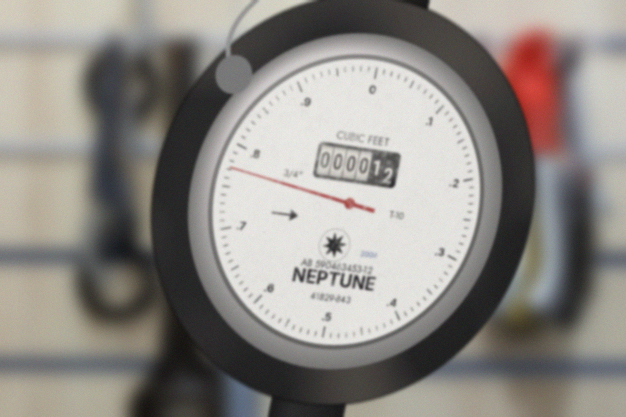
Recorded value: 11.77 ft³
